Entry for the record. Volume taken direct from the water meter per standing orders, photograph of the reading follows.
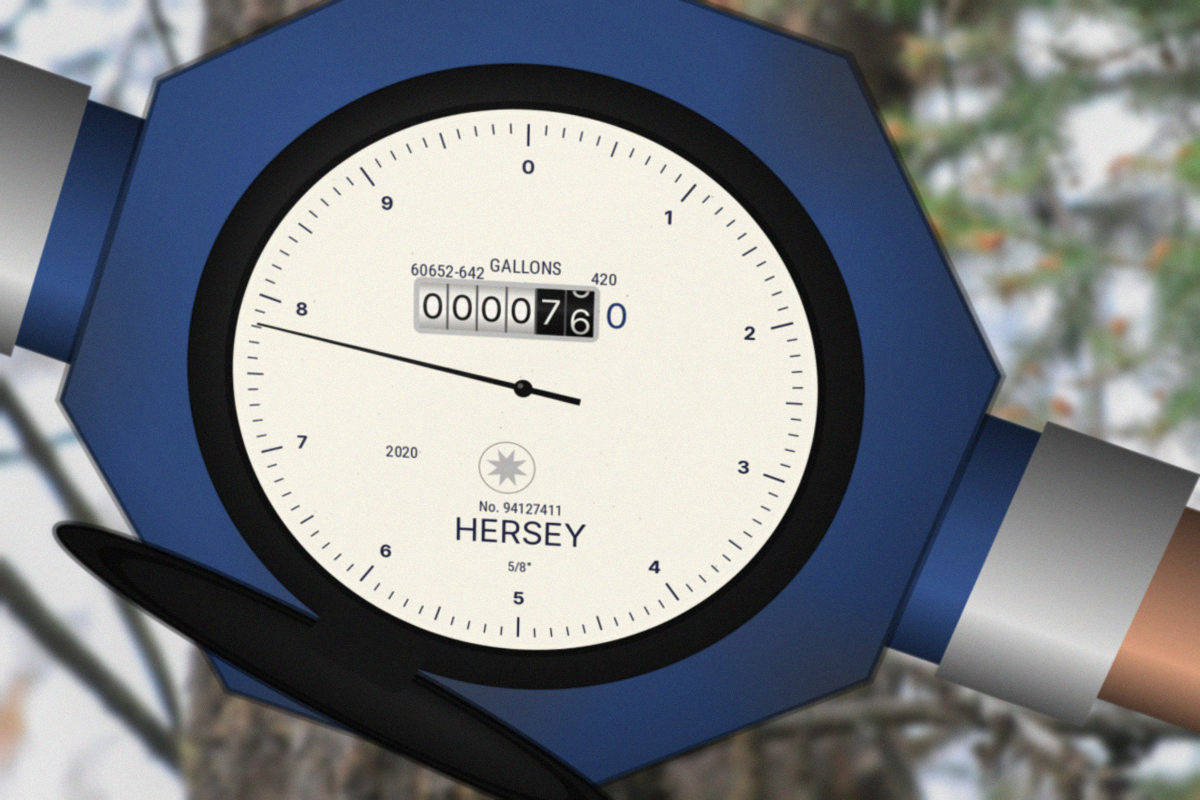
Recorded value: 757.8 gal
